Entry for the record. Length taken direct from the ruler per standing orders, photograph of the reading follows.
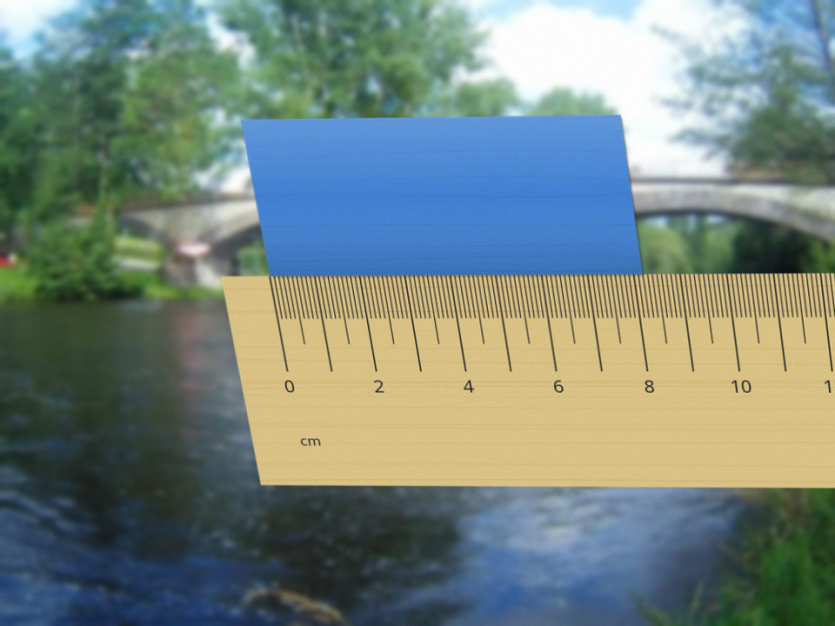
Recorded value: 8.2 cm
